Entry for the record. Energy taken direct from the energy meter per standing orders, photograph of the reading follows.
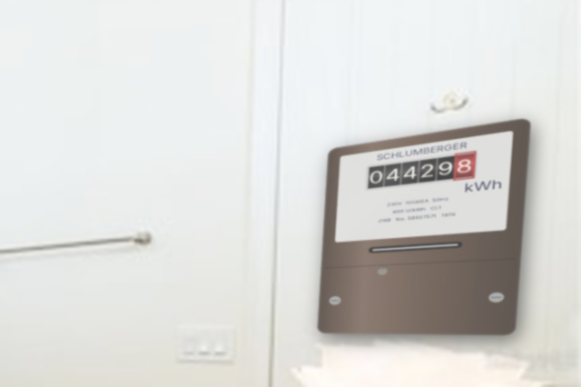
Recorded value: 4429.8 kWh
